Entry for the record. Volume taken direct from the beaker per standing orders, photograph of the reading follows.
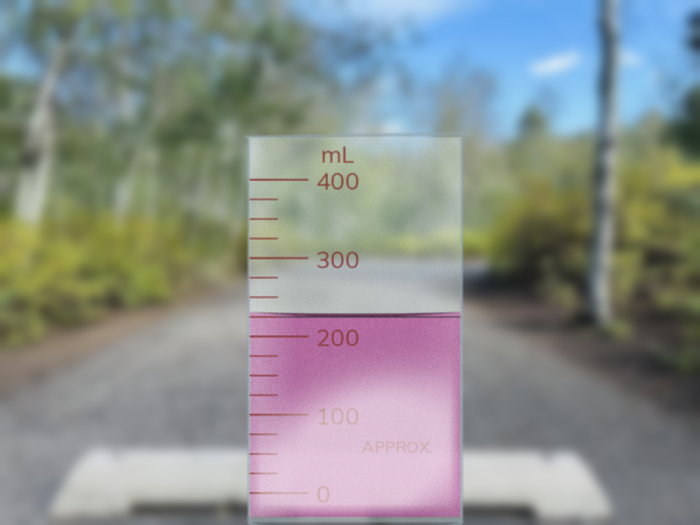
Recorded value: 225 mL
